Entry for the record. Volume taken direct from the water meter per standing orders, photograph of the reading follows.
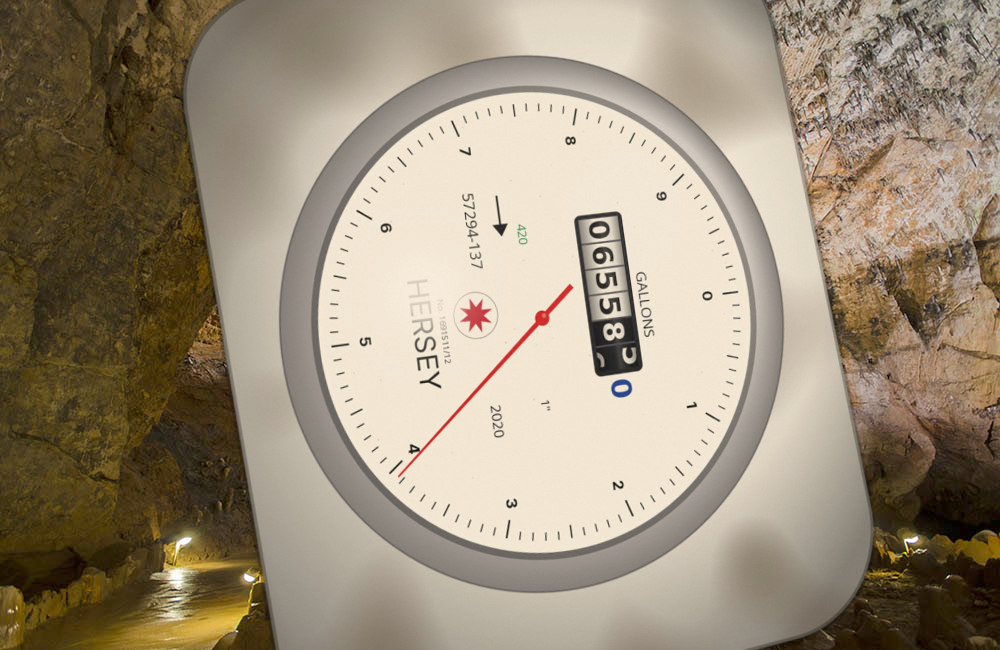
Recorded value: 655853.9 gal
